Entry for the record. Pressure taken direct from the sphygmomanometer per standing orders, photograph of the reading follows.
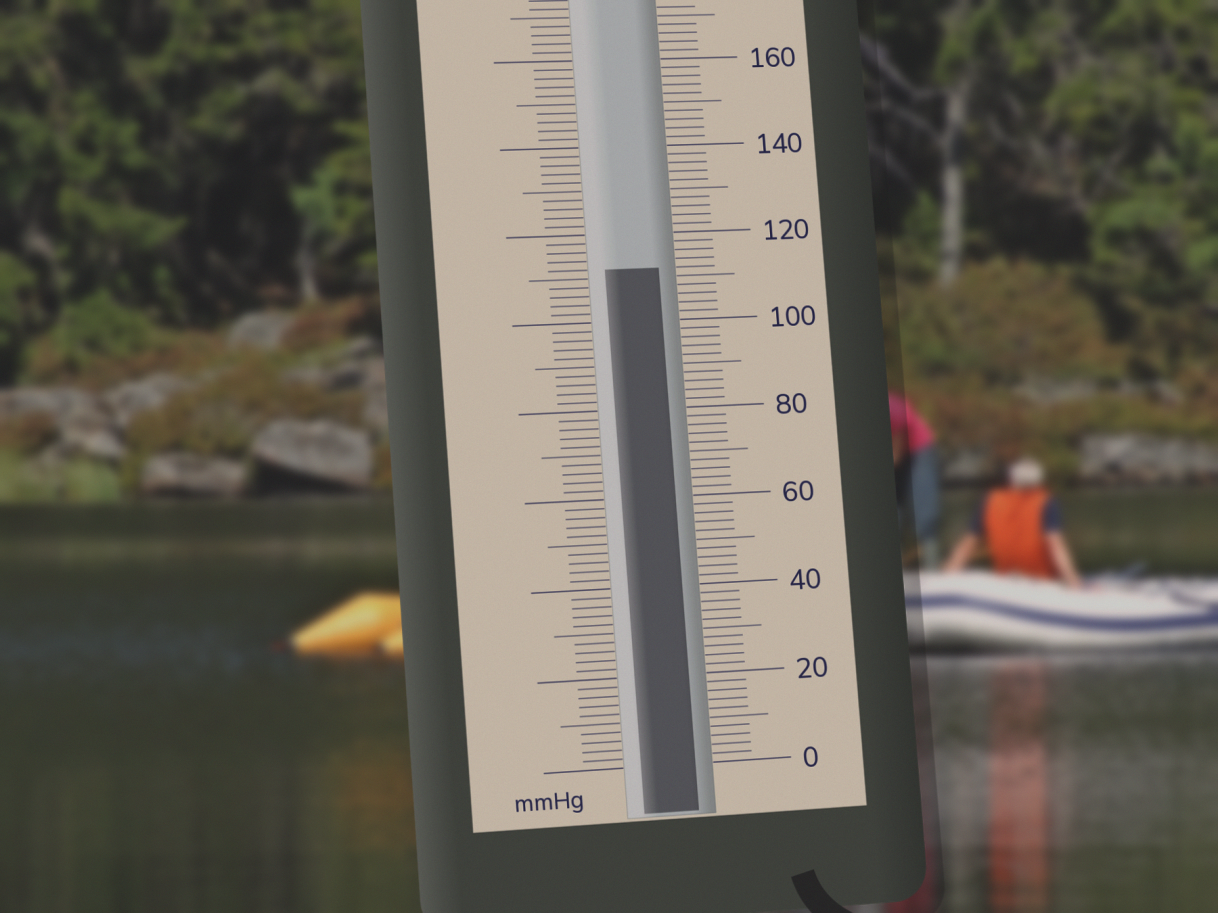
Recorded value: 112 mmHg
